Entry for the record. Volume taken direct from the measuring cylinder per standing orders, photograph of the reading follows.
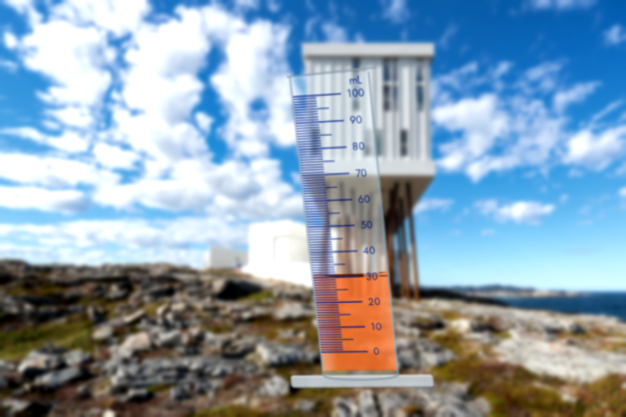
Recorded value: 30 mL
